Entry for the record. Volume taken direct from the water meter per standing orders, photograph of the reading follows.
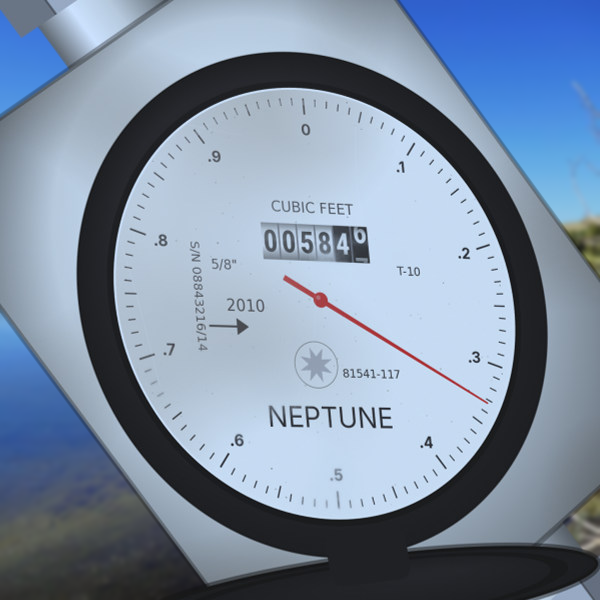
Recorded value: 5846.33 ft³
